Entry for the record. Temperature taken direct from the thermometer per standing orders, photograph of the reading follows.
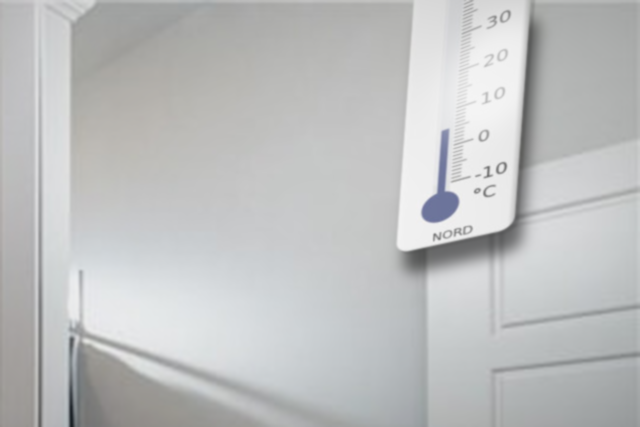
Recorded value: 5 °C
